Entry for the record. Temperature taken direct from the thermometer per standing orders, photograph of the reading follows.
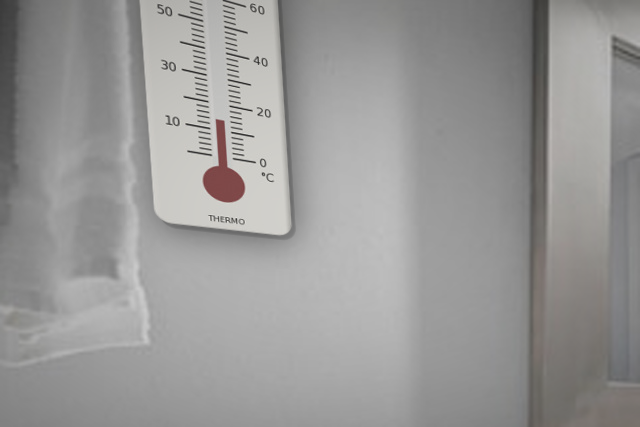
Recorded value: 14 °C
